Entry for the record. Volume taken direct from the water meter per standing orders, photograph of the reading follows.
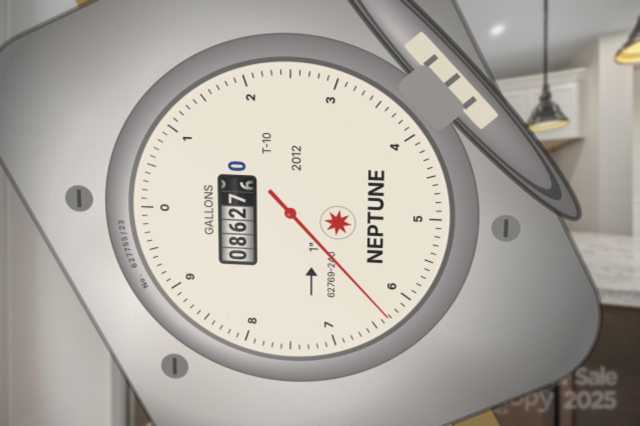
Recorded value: 862756.3 gal
